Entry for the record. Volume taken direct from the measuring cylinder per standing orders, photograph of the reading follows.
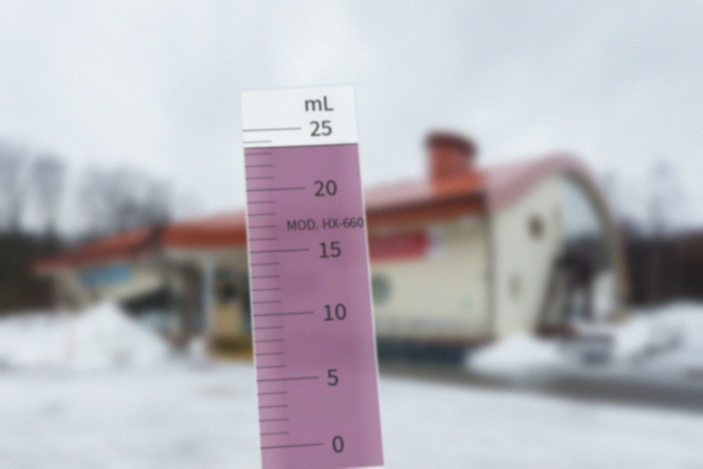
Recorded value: 23.5 mL
